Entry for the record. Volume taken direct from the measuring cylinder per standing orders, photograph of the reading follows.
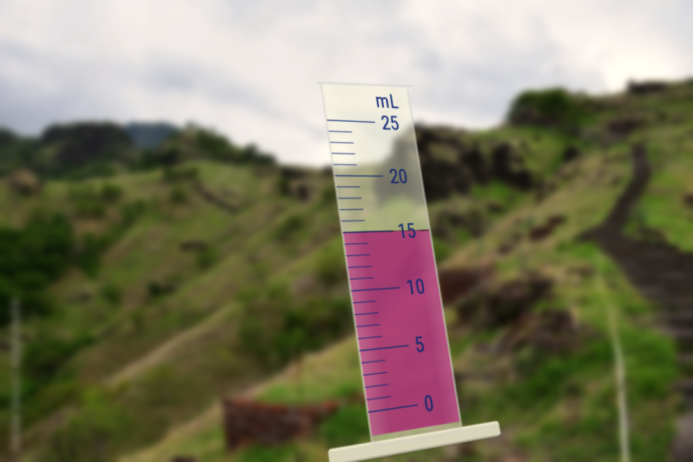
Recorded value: 15 mL
